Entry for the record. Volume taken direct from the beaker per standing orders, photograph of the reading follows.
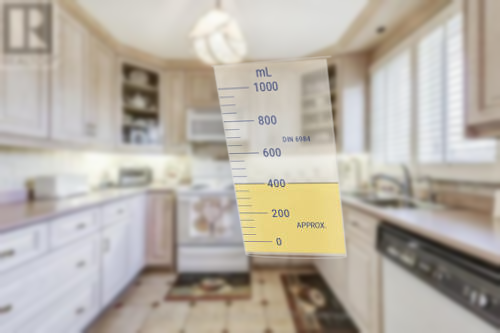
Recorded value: 400 mL
